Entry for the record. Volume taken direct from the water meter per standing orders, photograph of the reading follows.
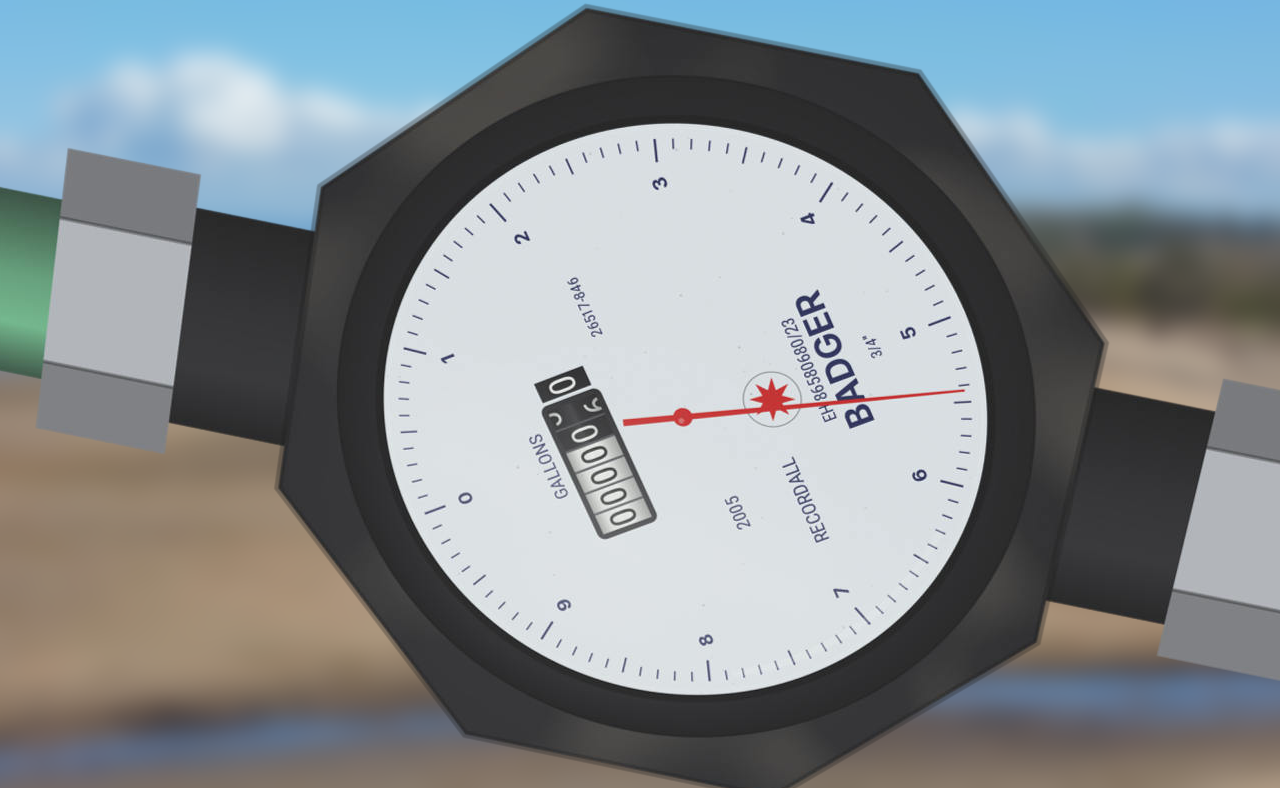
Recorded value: 55.4 gal
